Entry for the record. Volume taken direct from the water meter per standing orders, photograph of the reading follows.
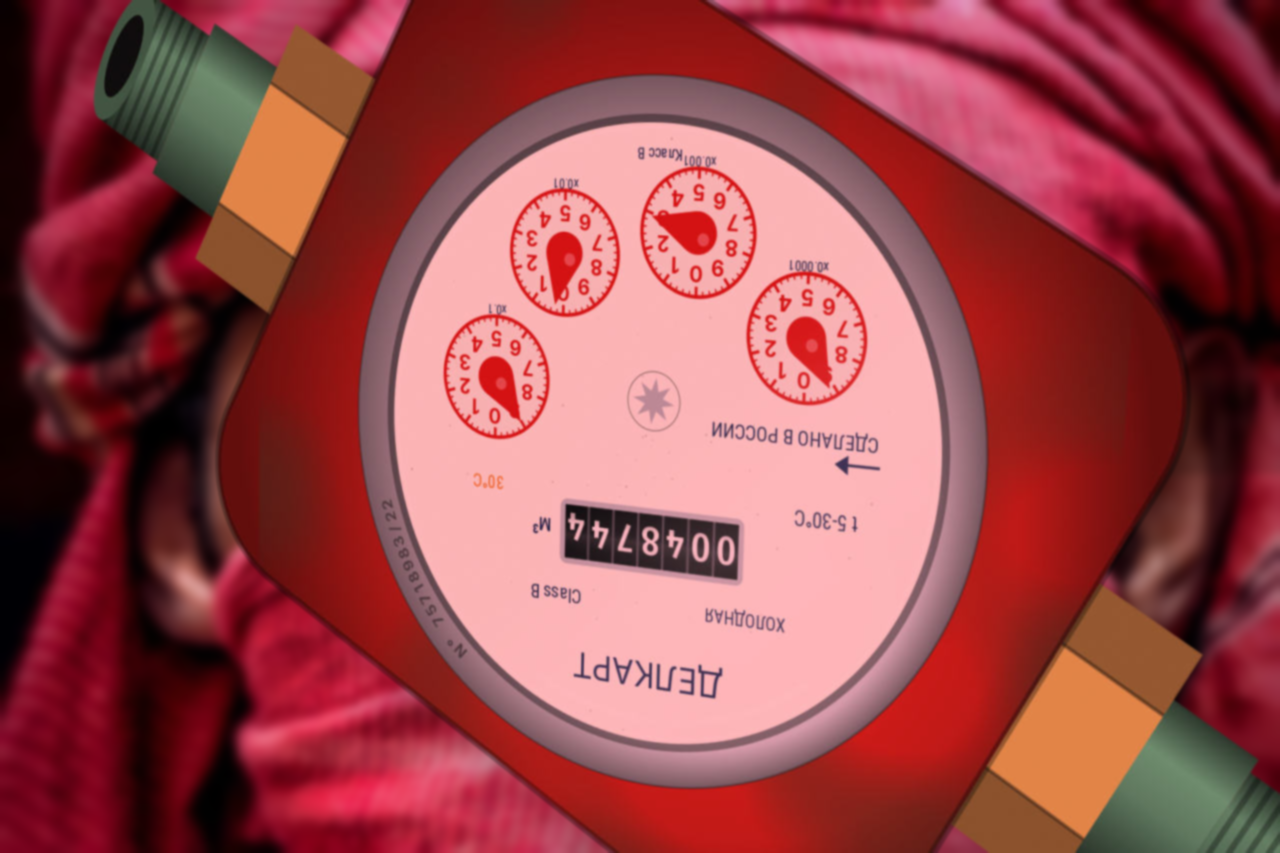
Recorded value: 48743.9029 m³
